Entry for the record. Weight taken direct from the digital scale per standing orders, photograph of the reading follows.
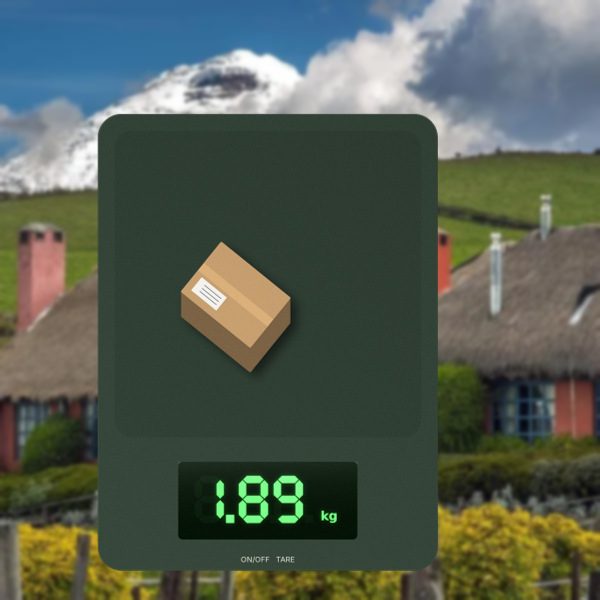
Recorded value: 1.89 kg
